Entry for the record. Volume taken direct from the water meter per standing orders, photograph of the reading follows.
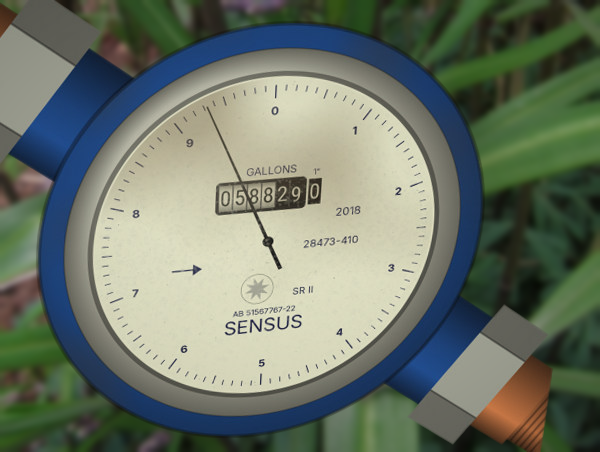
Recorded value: 588289.3 gal
